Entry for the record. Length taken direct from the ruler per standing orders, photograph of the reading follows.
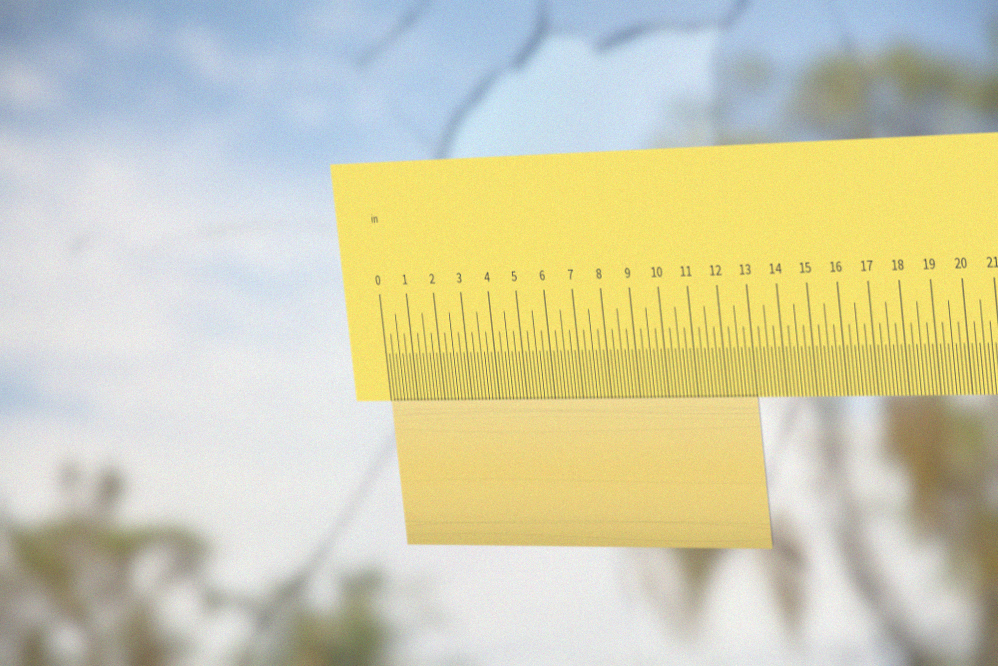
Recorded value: 13 in
